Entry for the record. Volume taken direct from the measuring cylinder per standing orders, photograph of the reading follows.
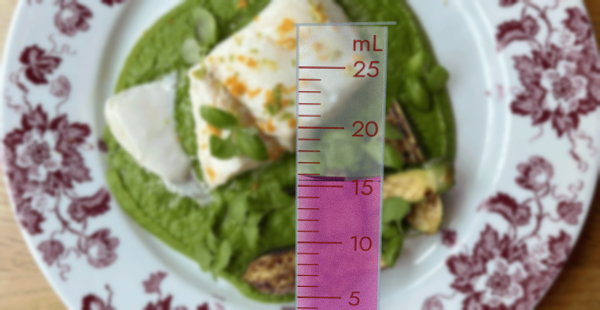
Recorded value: 15.5 mL
